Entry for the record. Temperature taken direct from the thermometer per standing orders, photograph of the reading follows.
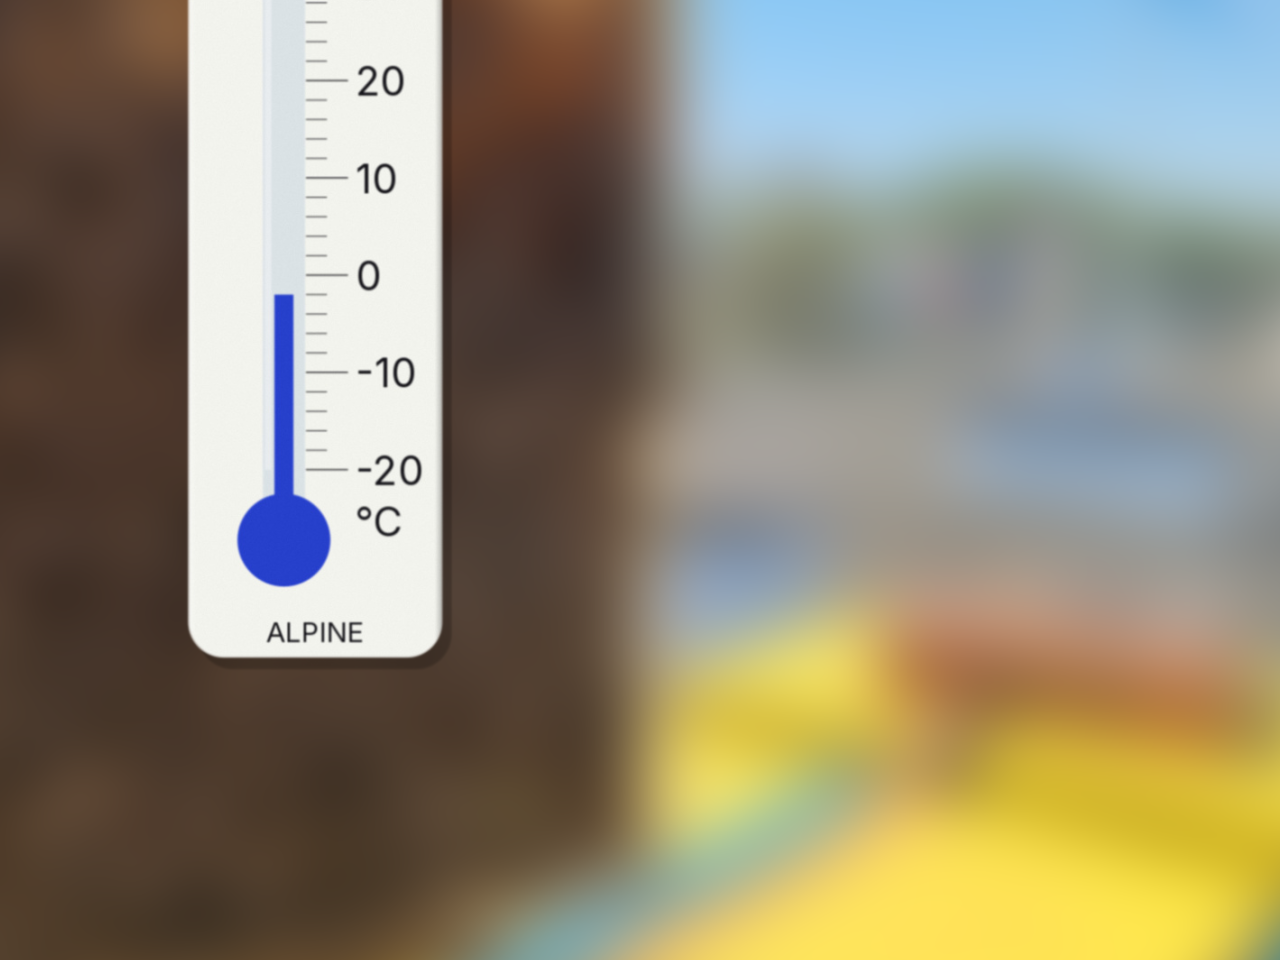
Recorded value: -2 °C
